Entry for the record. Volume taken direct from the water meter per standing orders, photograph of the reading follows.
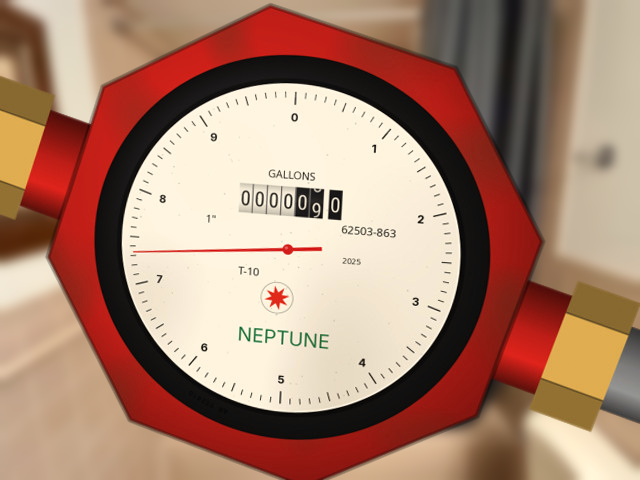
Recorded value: 87.3 gal
